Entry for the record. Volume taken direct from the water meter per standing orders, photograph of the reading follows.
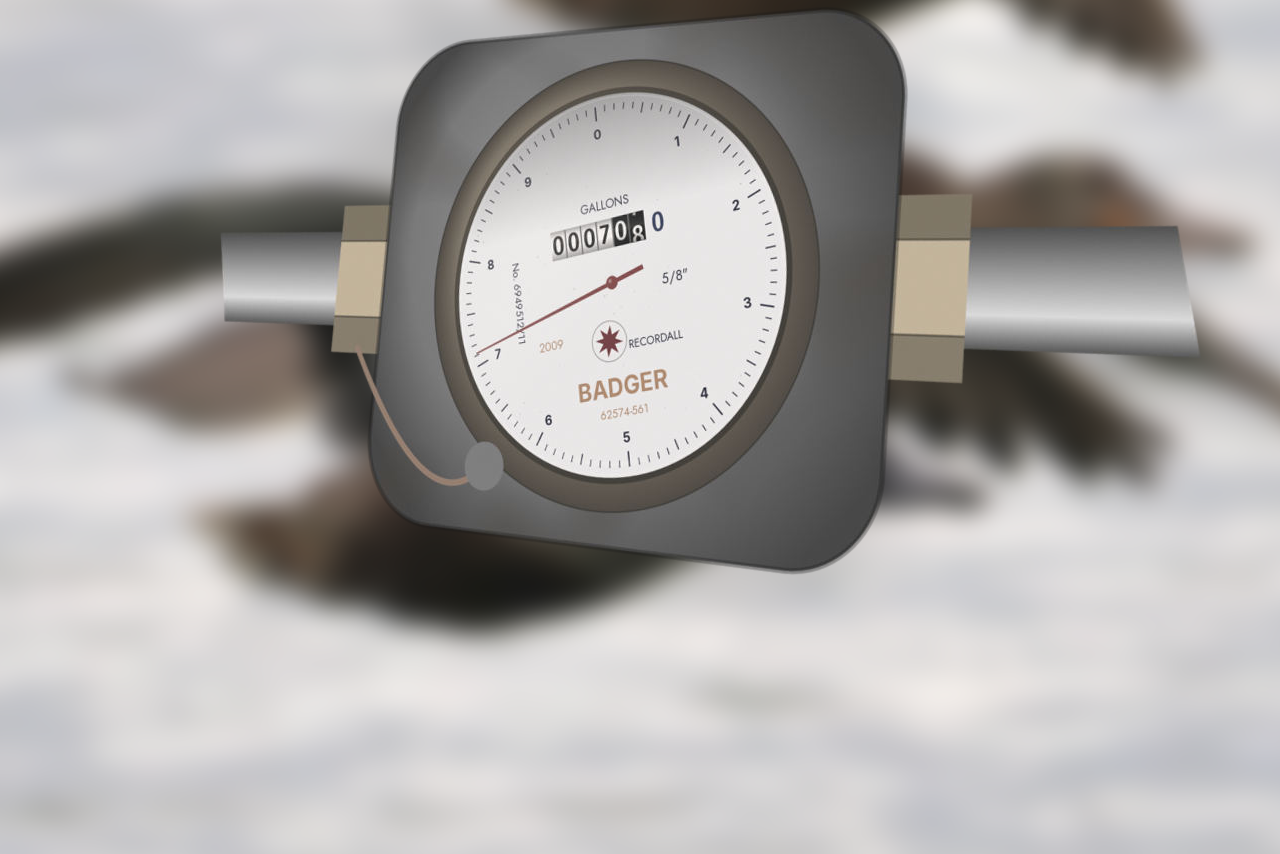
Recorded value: 7077.1 gal
